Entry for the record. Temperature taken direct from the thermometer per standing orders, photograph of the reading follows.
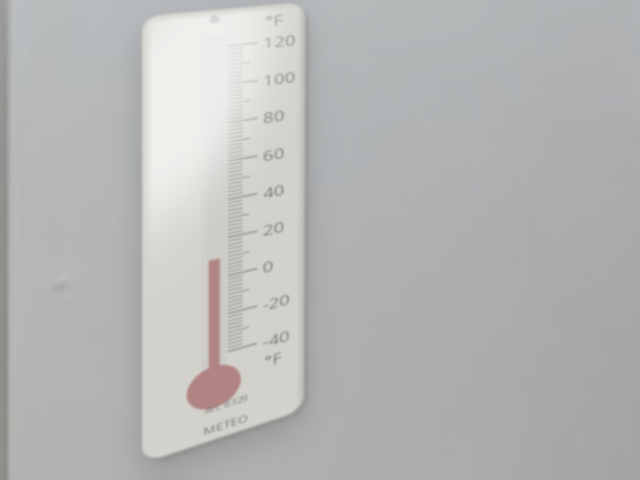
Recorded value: 10 °F
